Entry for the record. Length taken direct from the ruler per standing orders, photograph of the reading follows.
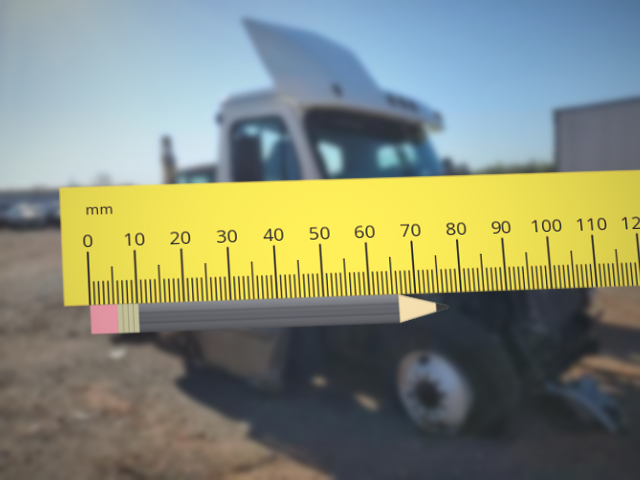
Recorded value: 77 mm
